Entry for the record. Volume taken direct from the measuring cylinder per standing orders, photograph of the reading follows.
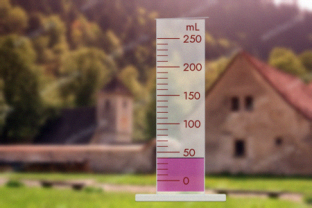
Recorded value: 40 mL
